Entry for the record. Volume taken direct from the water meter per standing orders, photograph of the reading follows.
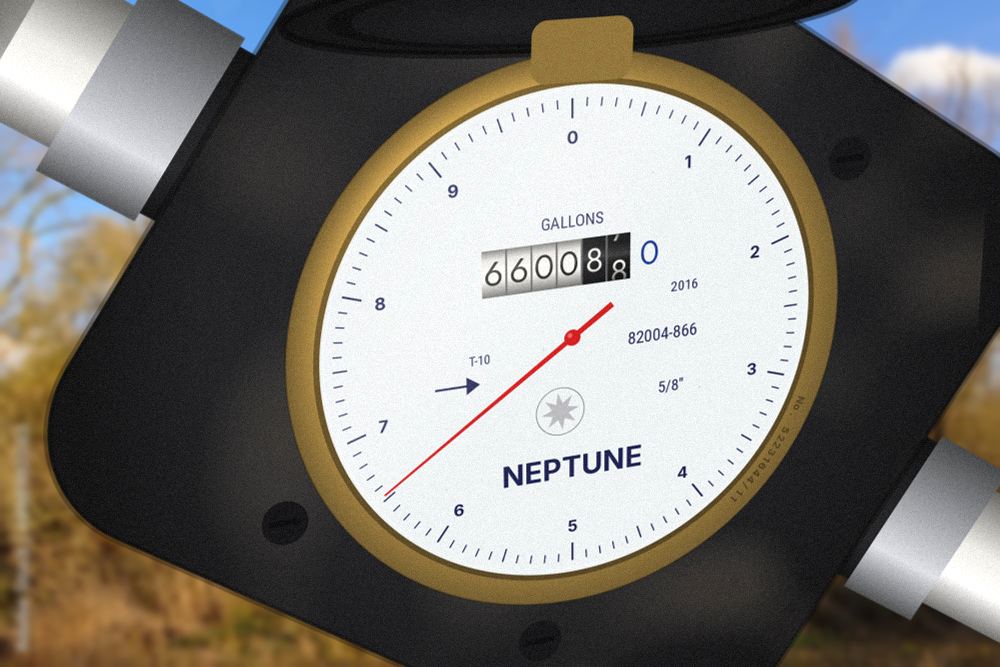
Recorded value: 6600876.5 gal
